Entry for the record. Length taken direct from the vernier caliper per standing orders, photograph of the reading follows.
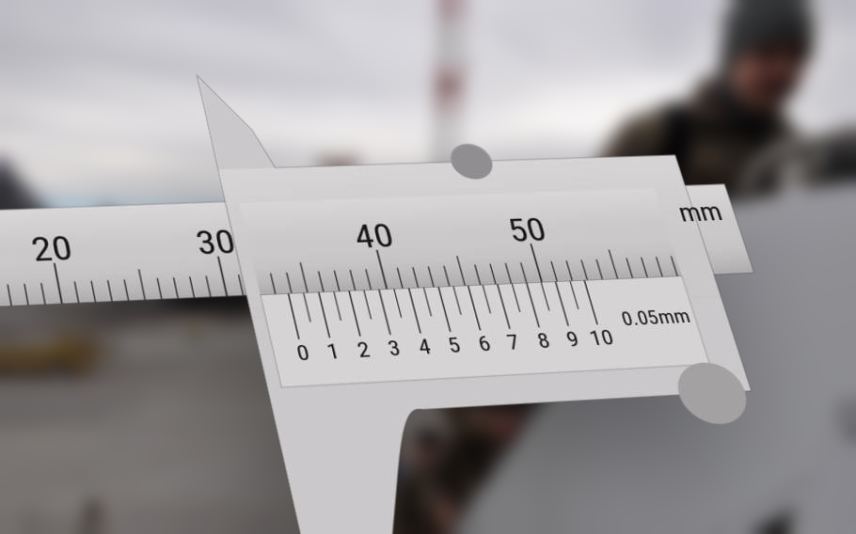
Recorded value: 33.8 mm
